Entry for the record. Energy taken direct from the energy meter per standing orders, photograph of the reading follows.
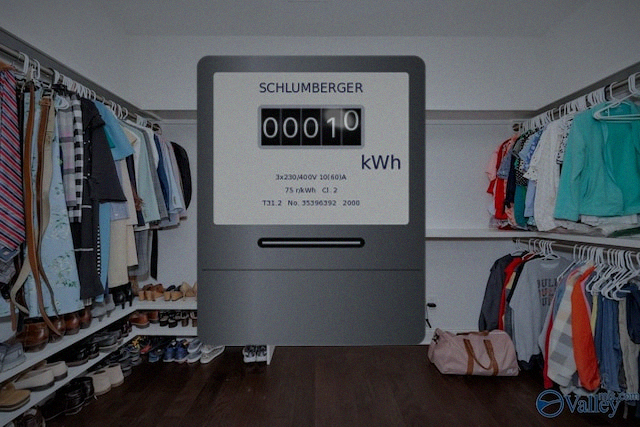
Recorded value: 10 kWh
